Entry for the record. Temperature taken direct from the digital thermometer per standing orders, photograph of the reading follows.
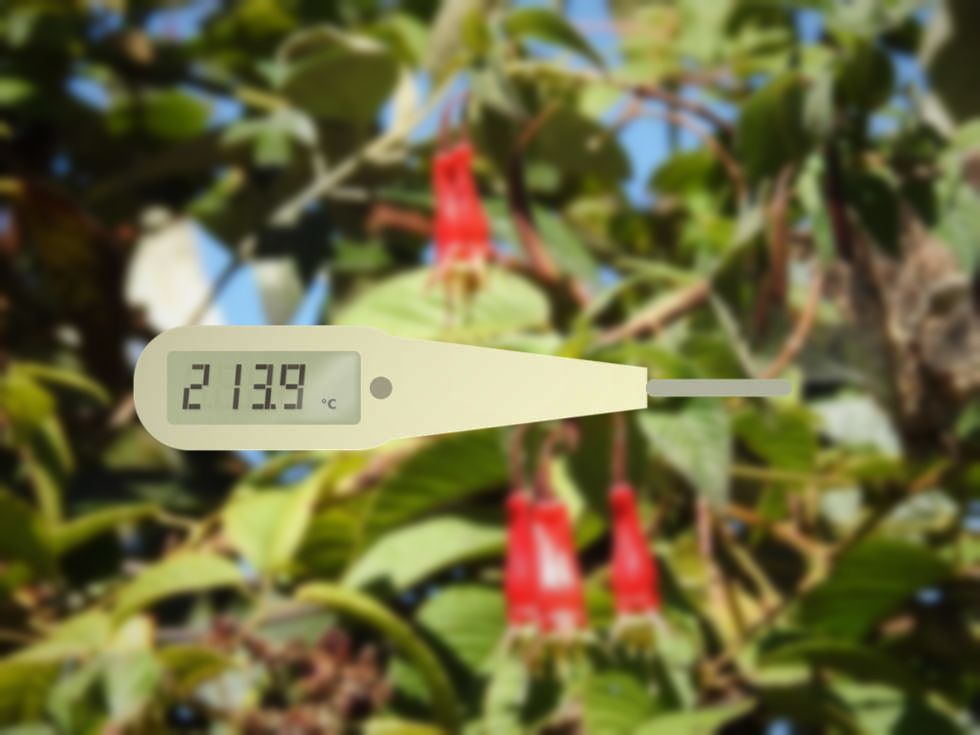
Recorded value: 213.9 °C
